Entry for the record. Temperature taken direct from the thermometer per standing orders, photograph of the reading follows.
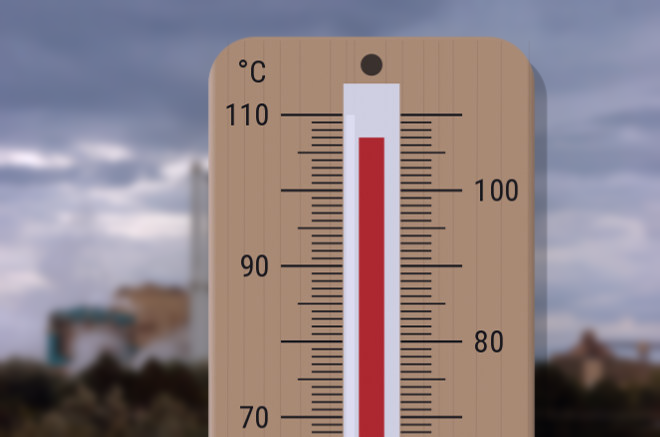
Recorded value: 107 °C
